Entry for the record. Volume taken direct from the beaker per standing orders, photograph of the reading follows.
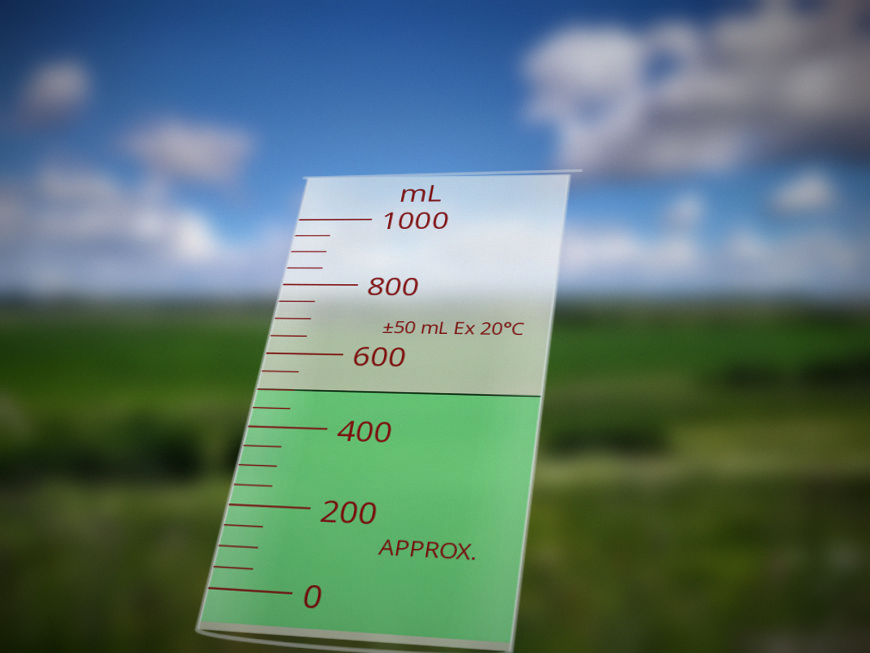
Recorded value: 500 mL
